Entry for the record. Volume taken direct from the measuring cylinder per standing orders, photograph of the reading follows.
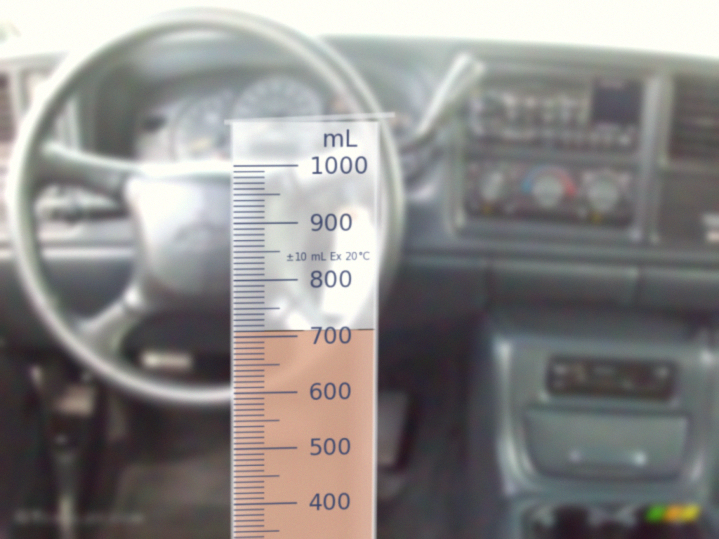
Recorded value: 710 mL
